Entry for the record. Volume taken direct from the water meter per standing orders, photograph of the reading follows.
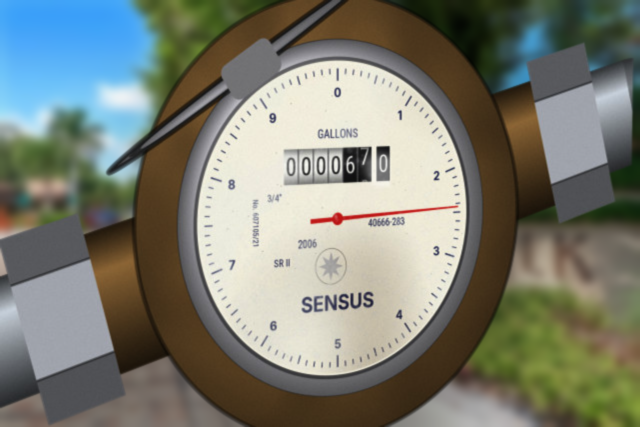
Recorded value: 672.4 gal
